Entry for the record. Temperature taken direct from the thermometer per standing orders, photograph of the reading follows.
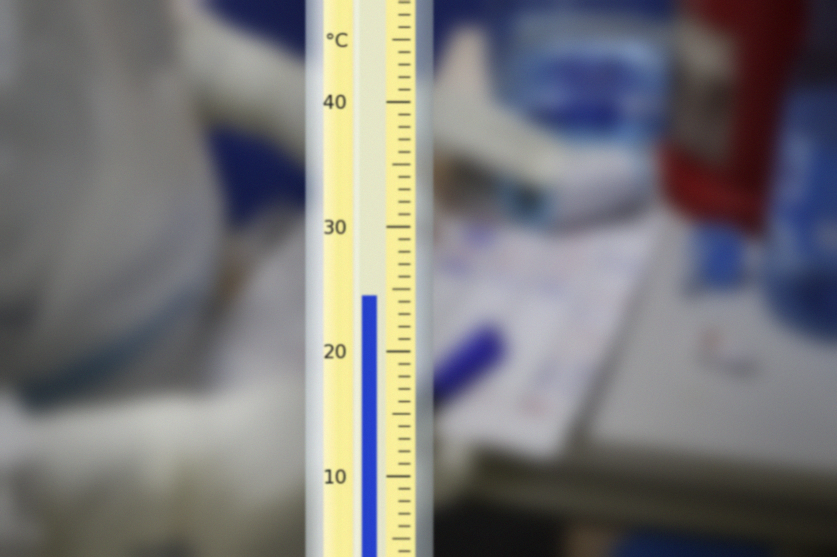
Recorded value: 24.5 °C
